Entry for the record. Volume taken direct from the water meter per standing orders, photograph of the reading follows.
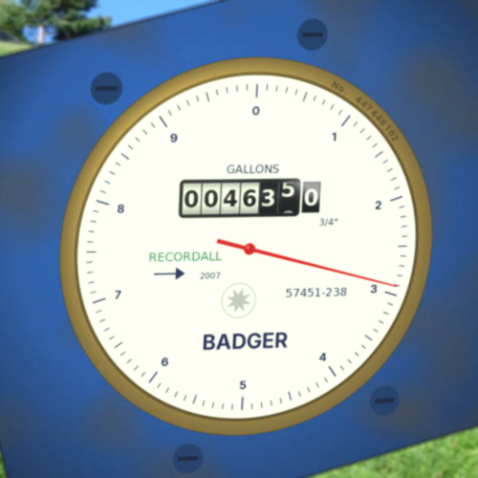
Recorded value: 46352.9 gal
